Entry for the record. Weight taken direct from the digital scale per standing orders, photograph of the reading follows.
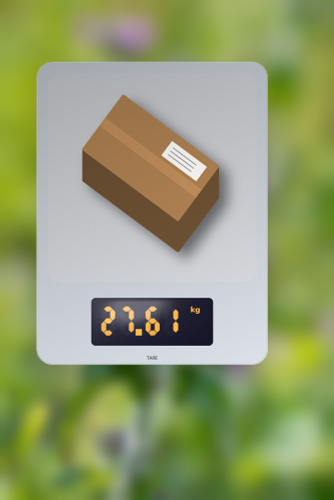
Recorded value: 27.61 kg
